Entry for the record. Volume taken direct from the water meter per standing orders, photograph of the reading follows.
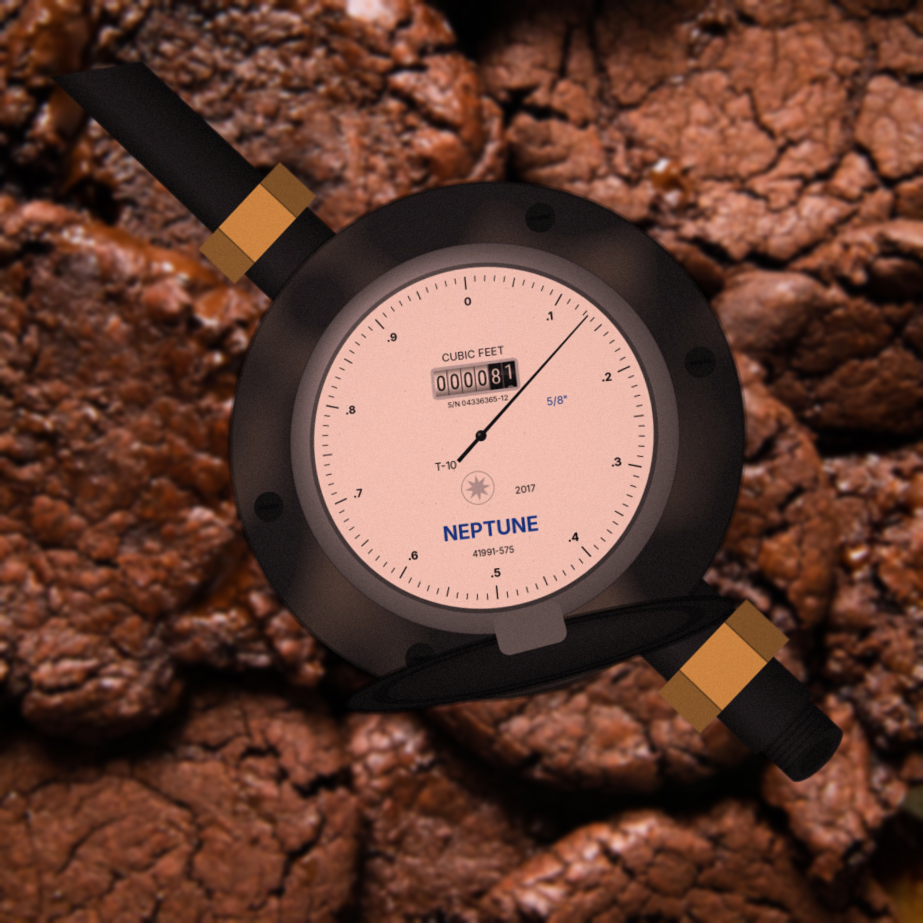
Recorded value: 81.13 ft³
